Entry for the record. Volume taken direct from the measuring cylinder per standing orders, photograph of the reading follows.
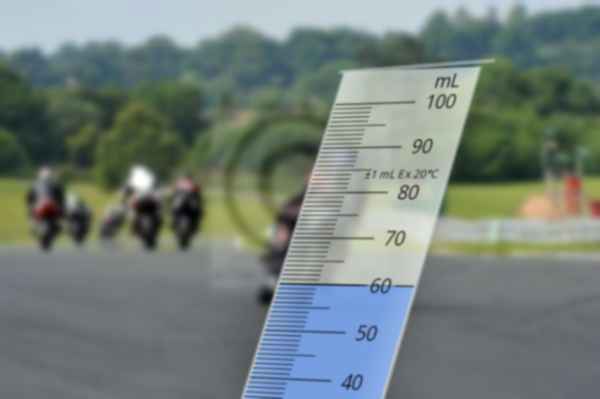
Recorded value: 60 mL
